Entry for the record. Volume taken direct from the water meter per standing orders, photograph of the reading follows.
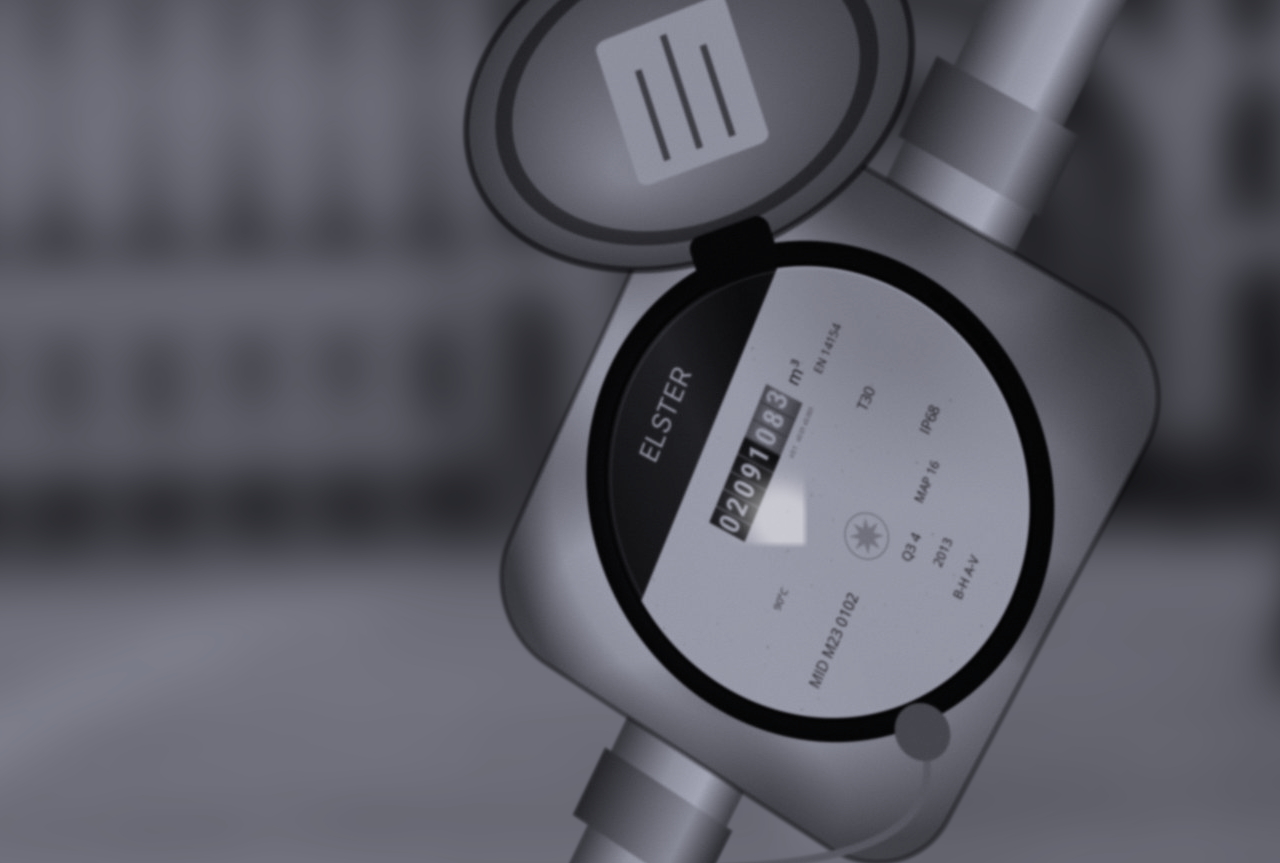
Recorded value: 2091.083 m³
